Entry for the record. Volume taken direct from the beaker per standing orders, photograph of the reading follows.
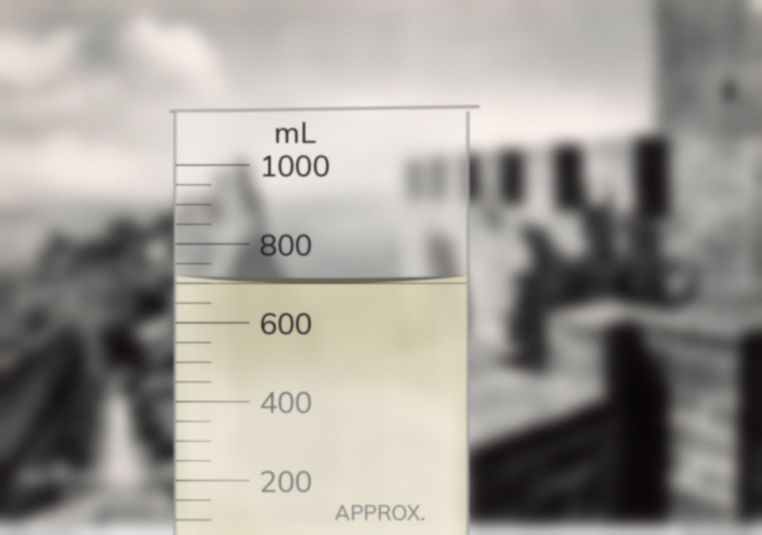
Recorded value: 700 mL
